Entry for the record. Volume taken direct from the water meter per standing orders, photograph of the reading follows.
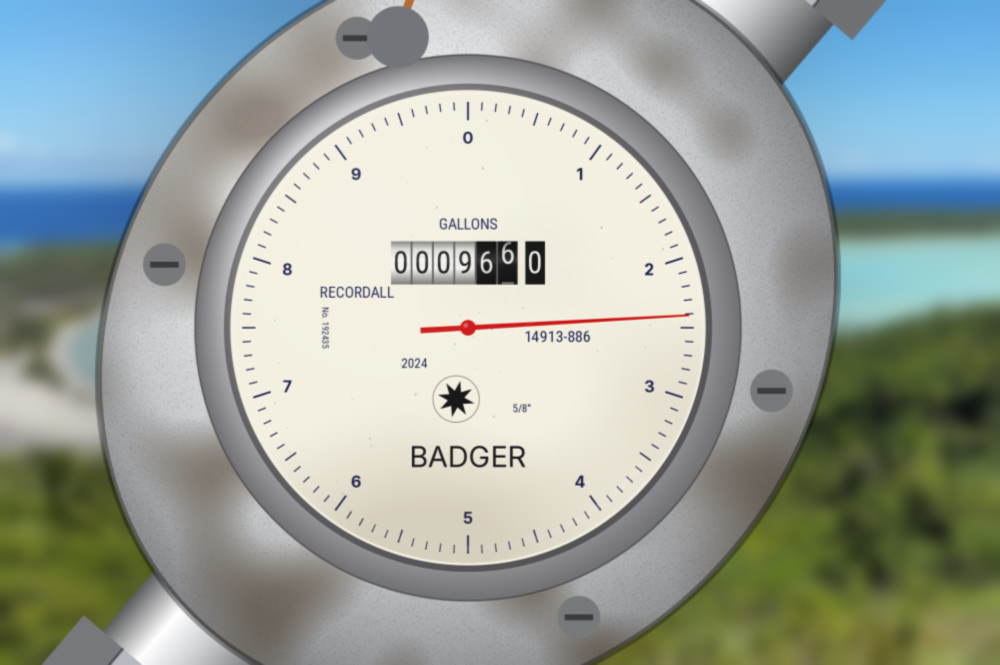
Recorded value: 9662.4 gal
